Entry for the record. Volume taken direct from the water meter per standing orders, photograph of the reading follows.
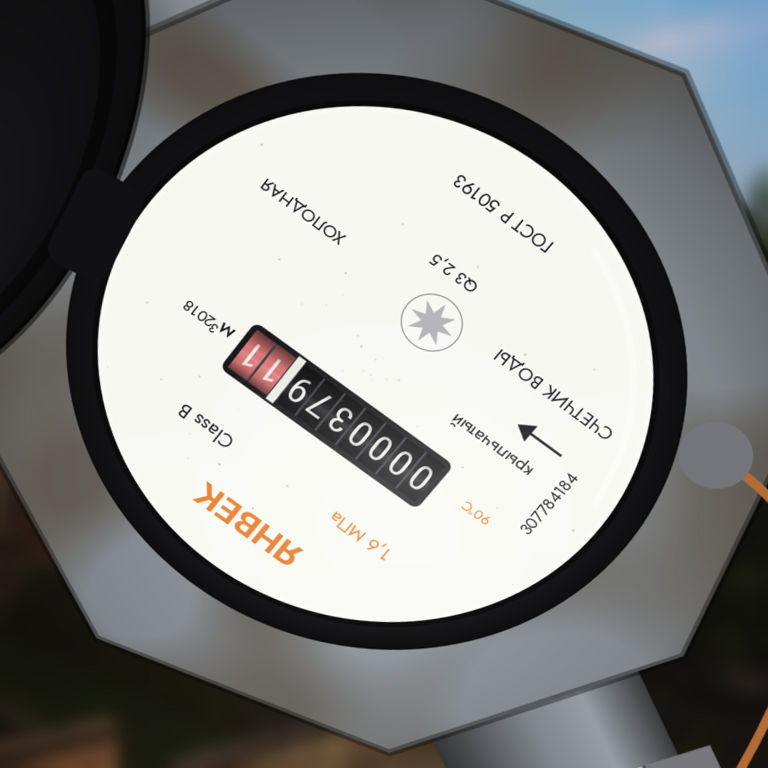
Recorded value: 379.11 m³
